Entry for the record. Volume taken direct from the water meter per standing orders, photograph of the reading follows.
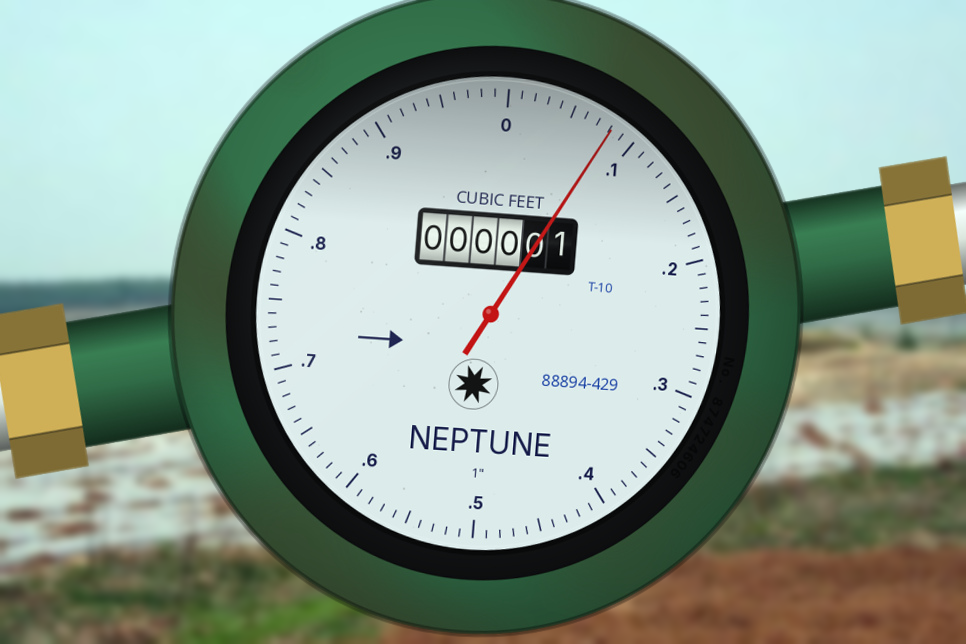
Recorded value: 1.08 ft³
